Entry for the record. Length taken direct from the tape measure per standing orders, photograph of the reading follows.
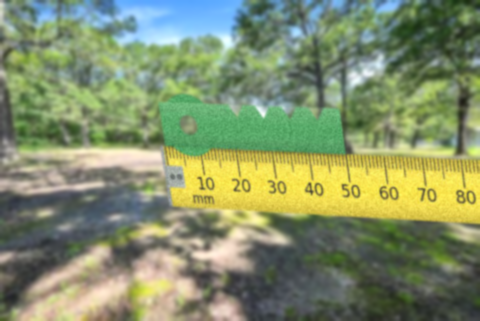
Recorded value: 50 mm
